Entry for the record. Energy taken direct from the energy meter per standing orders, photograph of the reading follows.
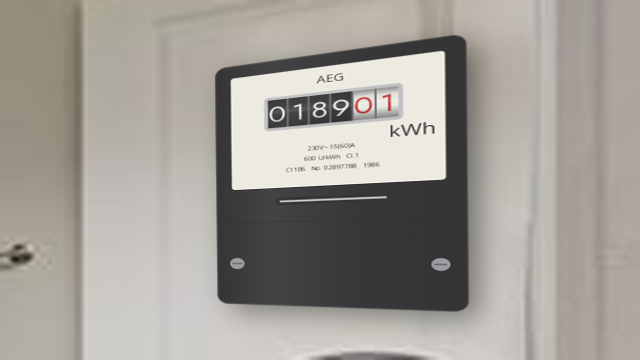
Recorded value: 189.01 kWh
